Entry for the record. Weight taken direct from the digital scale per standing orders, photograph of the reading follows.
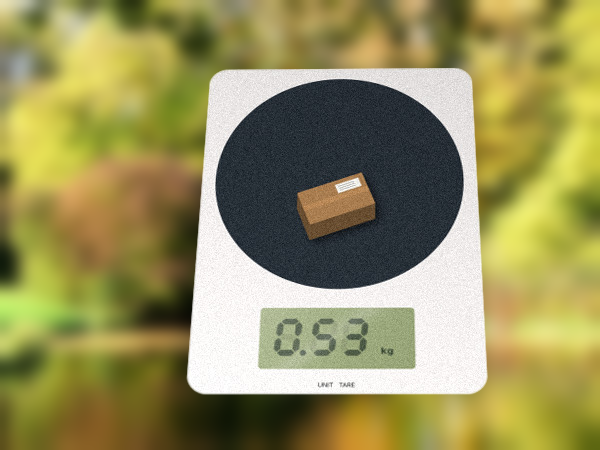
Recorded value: 0.53 kg
